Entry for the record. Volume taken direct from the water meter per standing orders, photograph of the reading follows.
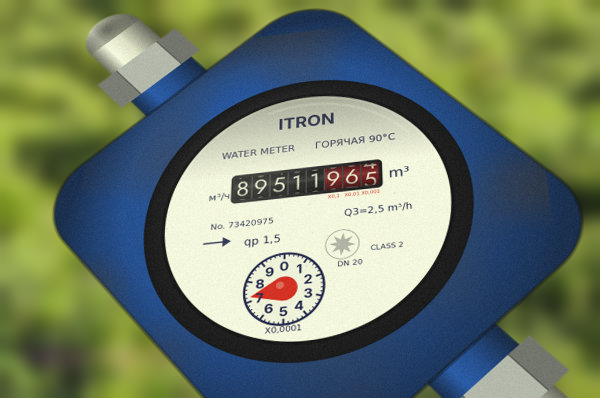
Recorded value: 89511.9647 m³
